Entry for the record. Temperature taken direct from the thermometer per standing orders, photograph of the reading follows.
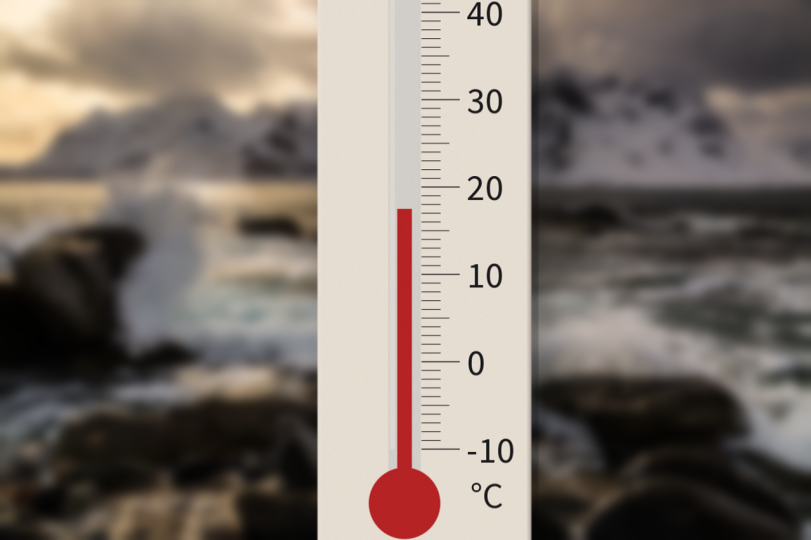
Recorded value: 17.5 °C
